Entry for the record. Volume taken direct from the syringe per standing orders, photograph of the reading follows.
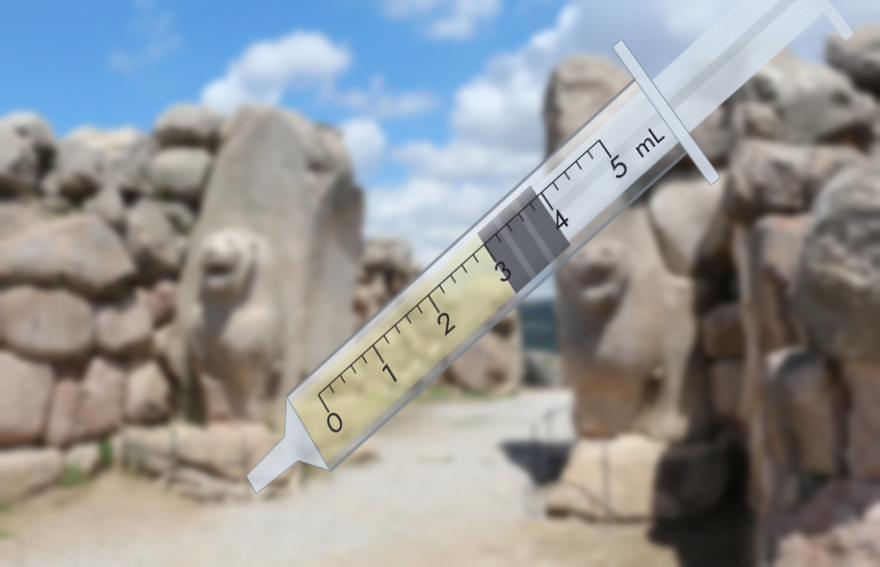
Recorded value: 3 mL
